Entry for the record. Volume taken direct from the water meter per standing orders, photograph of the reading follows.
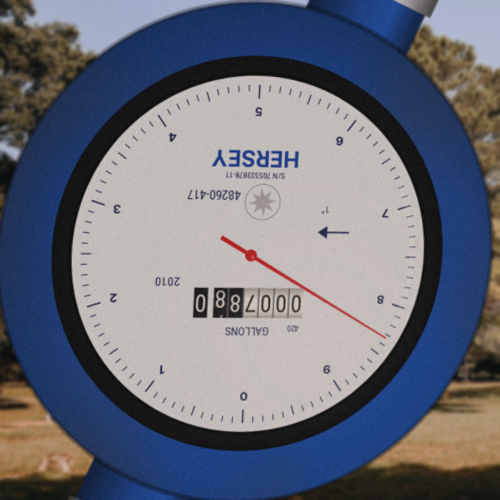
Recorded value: 7878.3 gal
